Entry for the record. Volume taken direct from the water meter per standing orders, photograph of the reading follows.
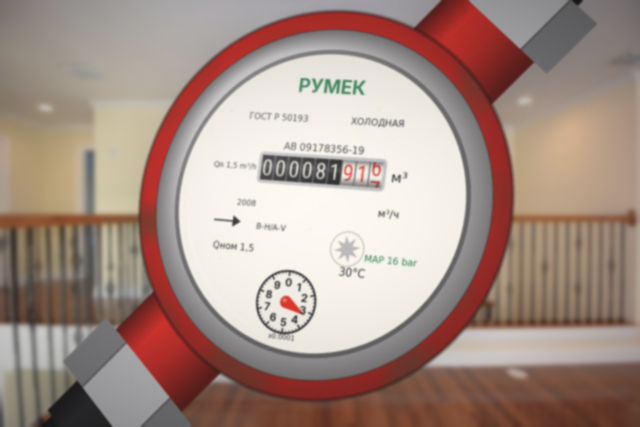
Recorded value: 81.9163 m³
